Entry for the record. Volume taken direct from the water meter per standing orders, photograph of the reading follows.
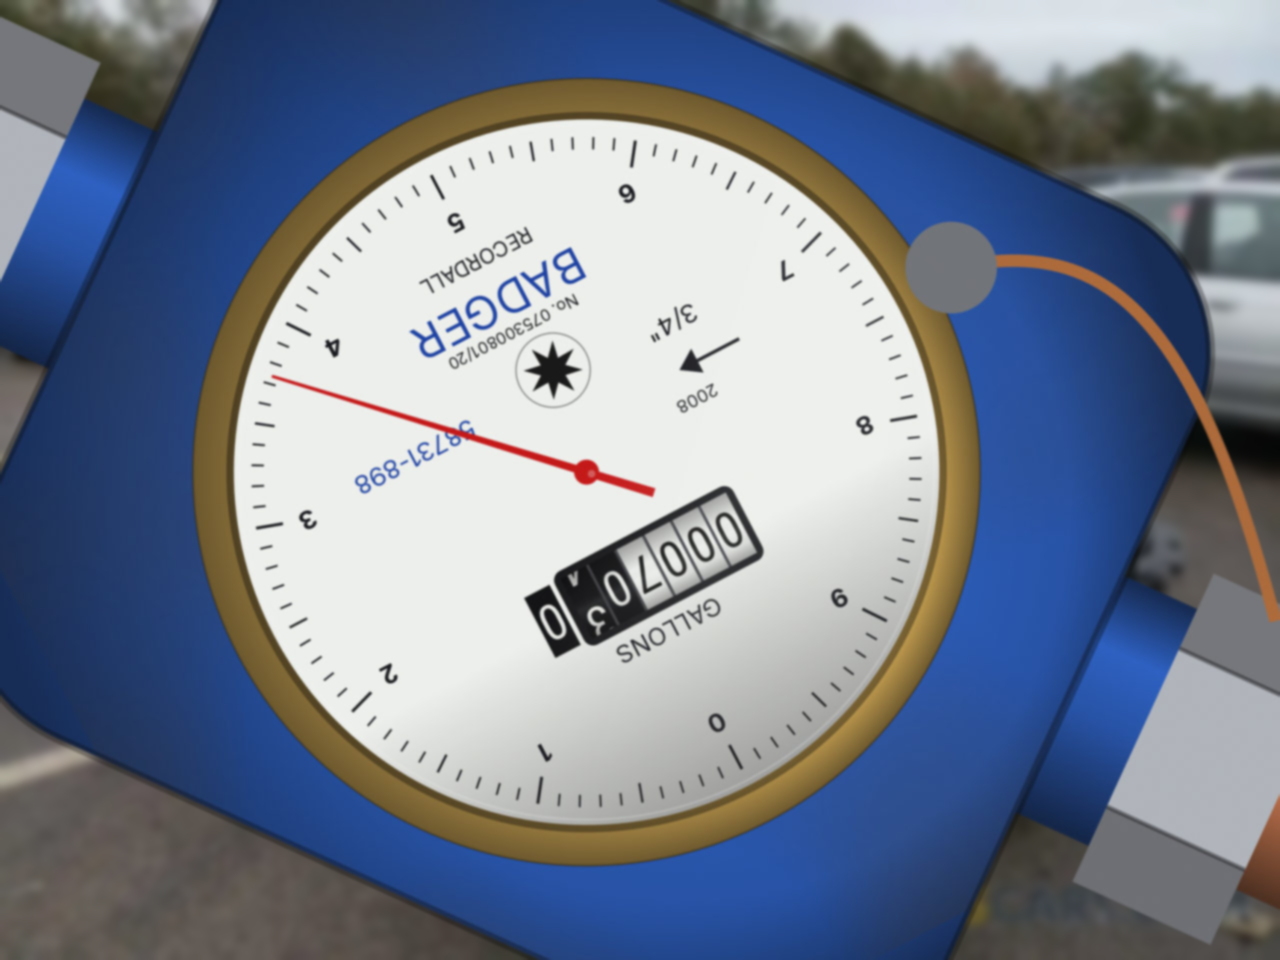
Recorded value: 7033.7 gal
